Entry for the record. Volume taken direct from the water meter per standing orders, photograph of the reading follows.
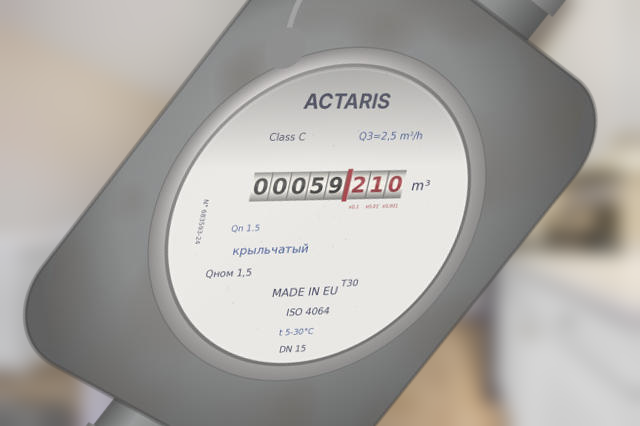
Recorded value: 59.210 m³
